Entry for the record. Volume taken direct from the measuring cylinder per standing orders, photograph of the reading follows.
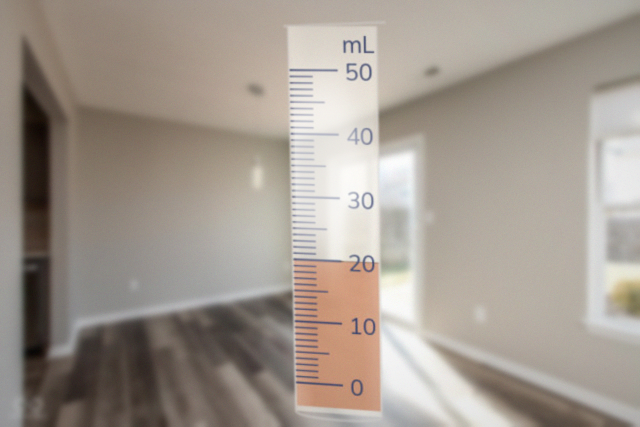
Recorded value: 20 mL
